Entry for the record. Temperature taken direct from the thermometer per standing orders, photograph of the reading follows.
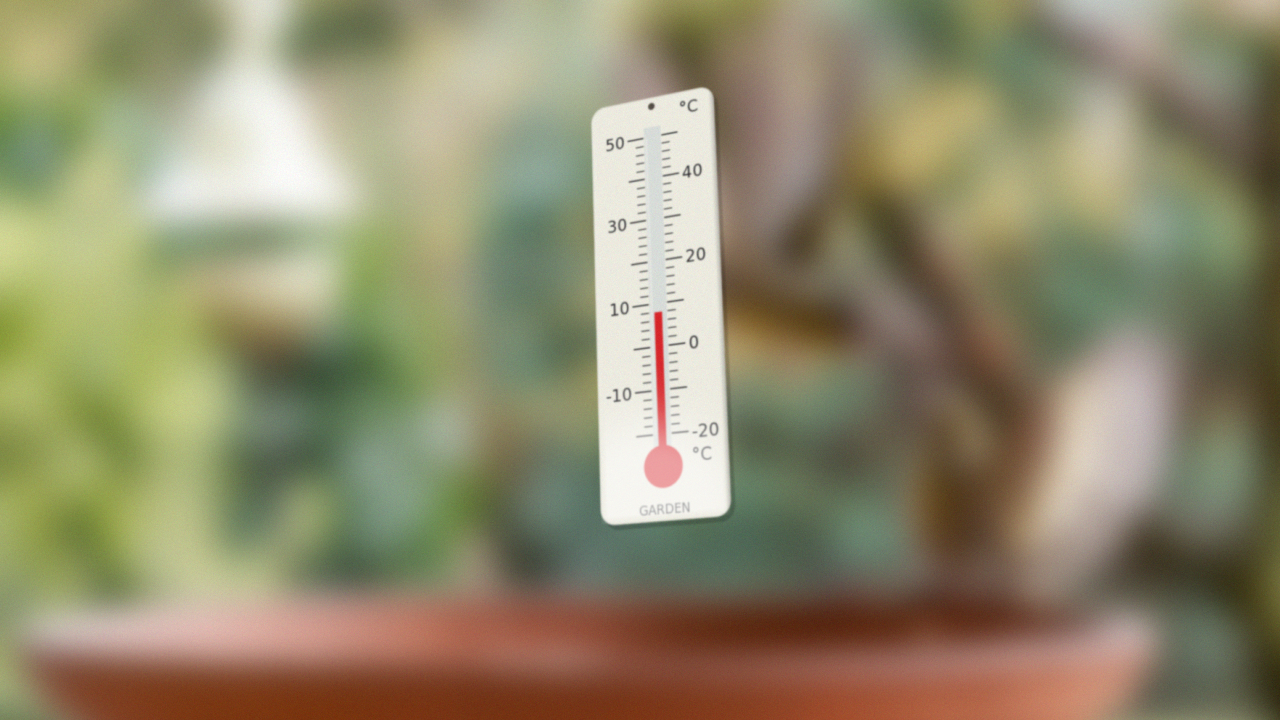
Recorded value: 8 °C
